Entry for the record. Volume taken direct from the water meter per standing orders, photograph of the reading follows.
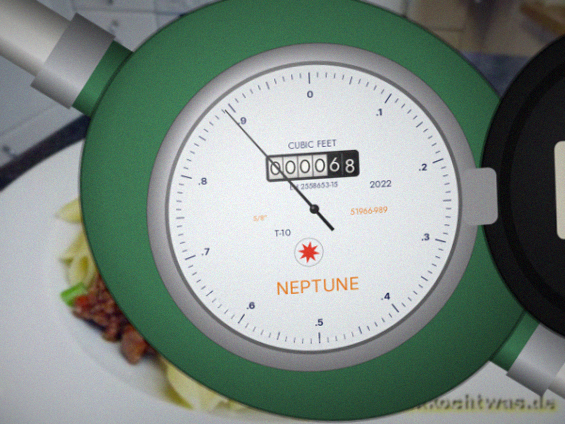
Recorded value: 67.89 ft³
